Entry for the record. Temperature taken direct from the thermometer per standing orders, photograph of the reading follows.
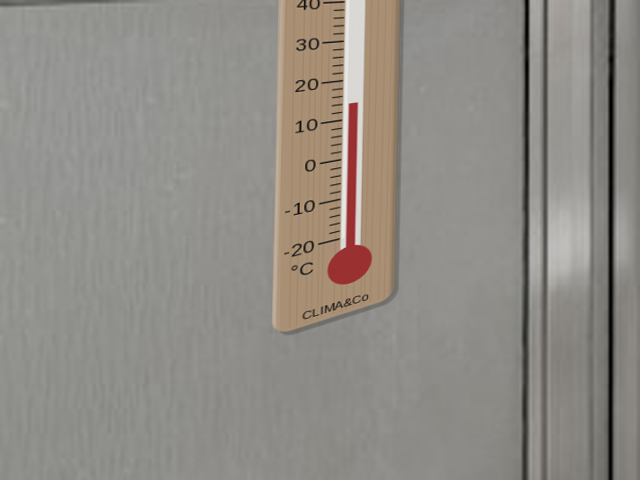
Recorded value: 14 °C
